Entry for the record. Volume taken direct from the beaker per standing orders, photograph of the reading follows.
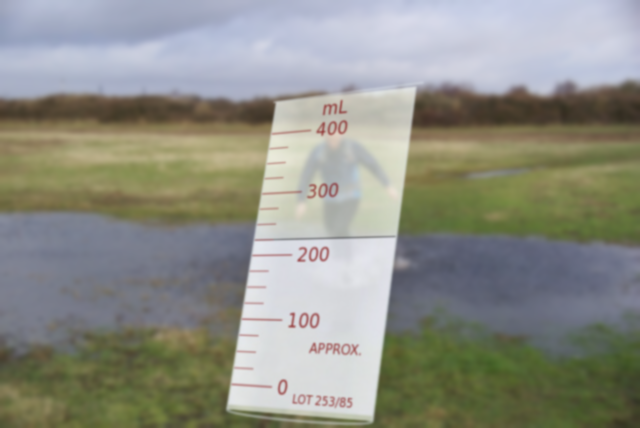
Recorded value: 225 mL
